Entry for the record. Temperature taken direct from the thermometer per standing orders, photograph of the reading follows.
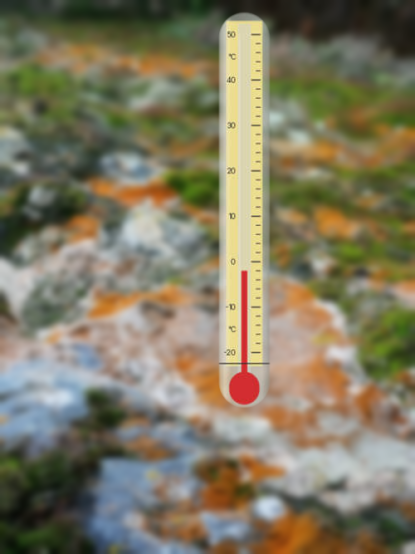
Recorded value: -2 °C
